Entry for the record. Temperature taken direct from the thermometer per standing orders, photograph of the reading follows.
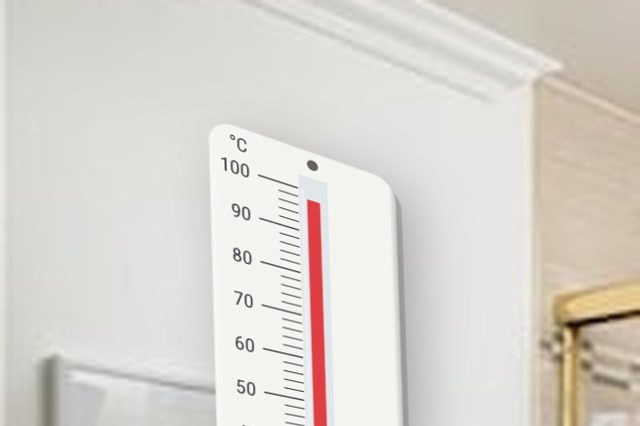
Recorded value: 98 °C
